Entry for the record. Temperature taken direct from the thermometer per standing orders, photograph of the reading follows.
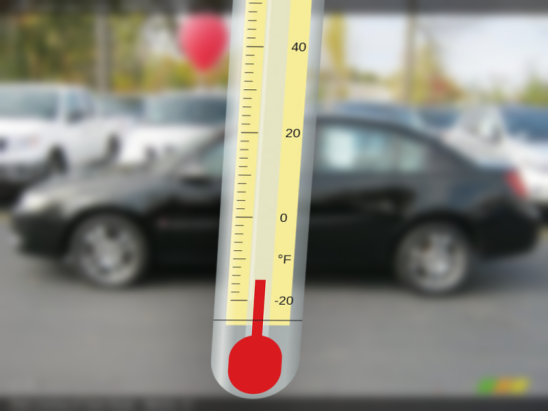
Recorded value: -15 °F
